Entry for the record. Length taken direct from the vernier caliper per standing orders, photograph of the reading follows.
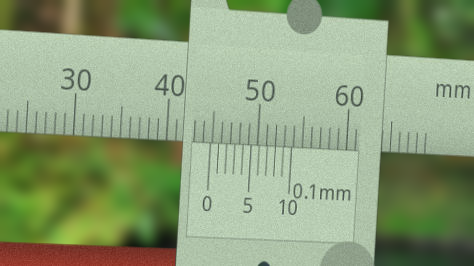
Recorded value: 44.8 mm
